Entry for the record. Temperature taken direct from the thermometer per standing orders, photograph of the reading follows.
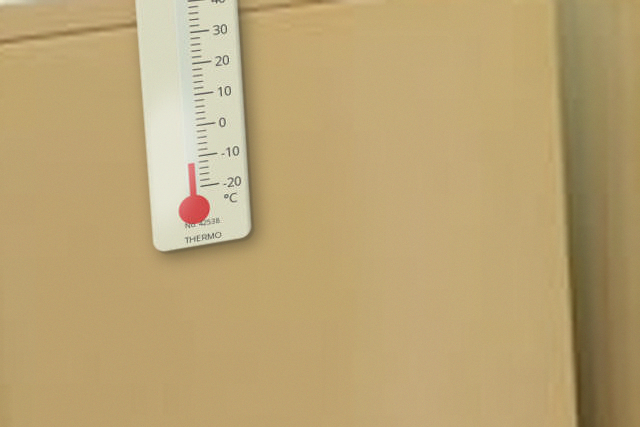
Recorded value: -12 °C
